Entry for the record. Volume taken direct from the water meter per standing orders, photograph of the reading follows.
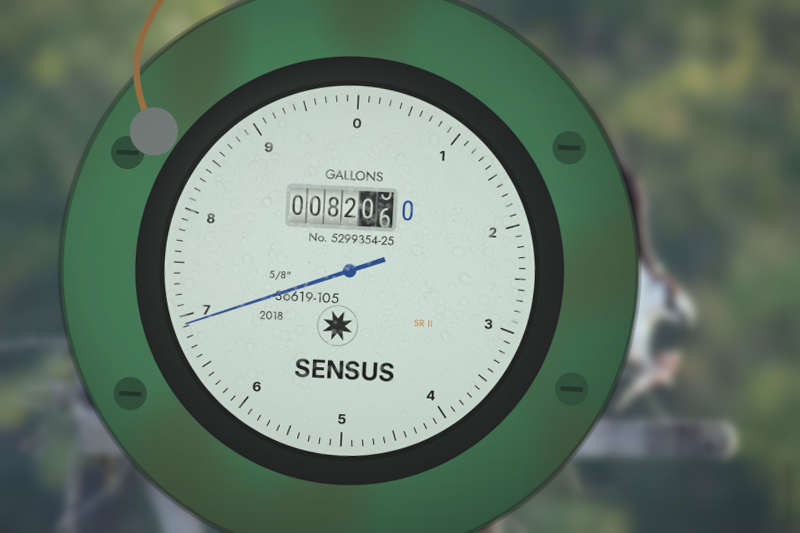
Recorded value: 82056.9 gal
